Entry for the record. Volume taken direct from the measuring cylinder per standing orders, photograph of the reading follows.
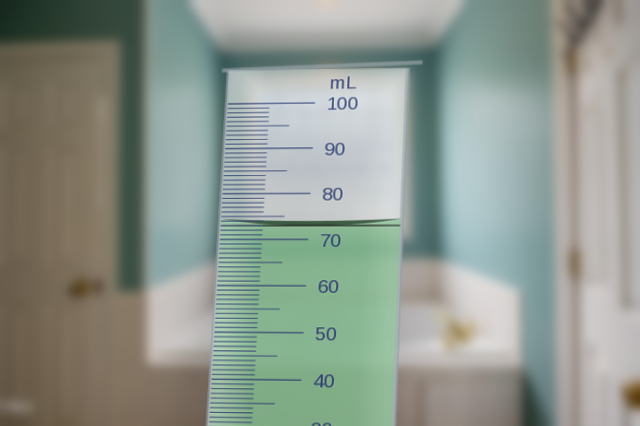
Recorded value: 73 mL
